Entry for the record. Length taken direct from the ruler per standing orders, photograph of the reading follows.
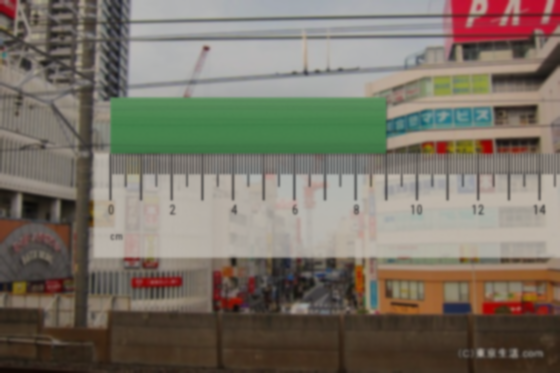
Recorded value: 9 cm
